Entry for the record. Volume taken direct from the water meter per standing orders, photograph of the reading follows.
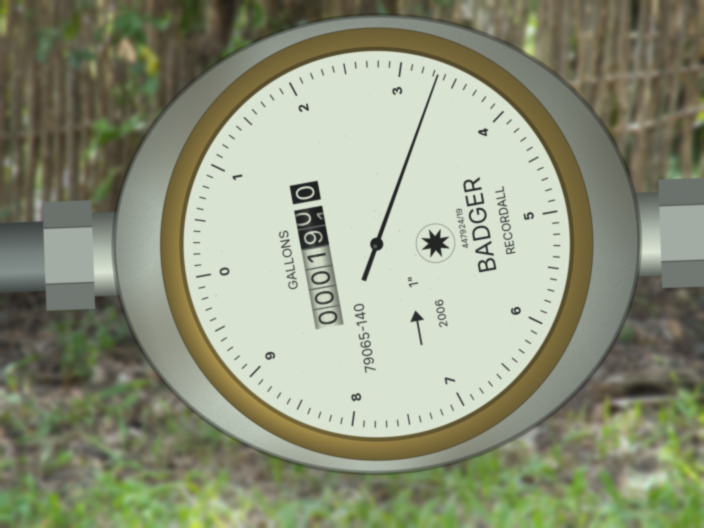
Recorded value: 1903.3 gal
